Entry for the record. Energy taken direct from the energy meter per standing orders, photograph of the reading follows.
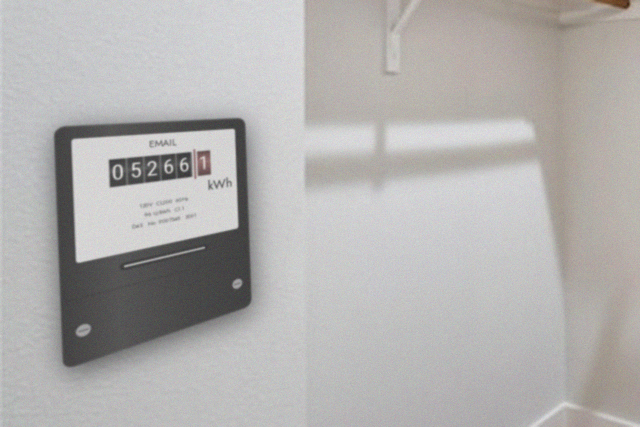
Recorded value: 5266.1 kWh
